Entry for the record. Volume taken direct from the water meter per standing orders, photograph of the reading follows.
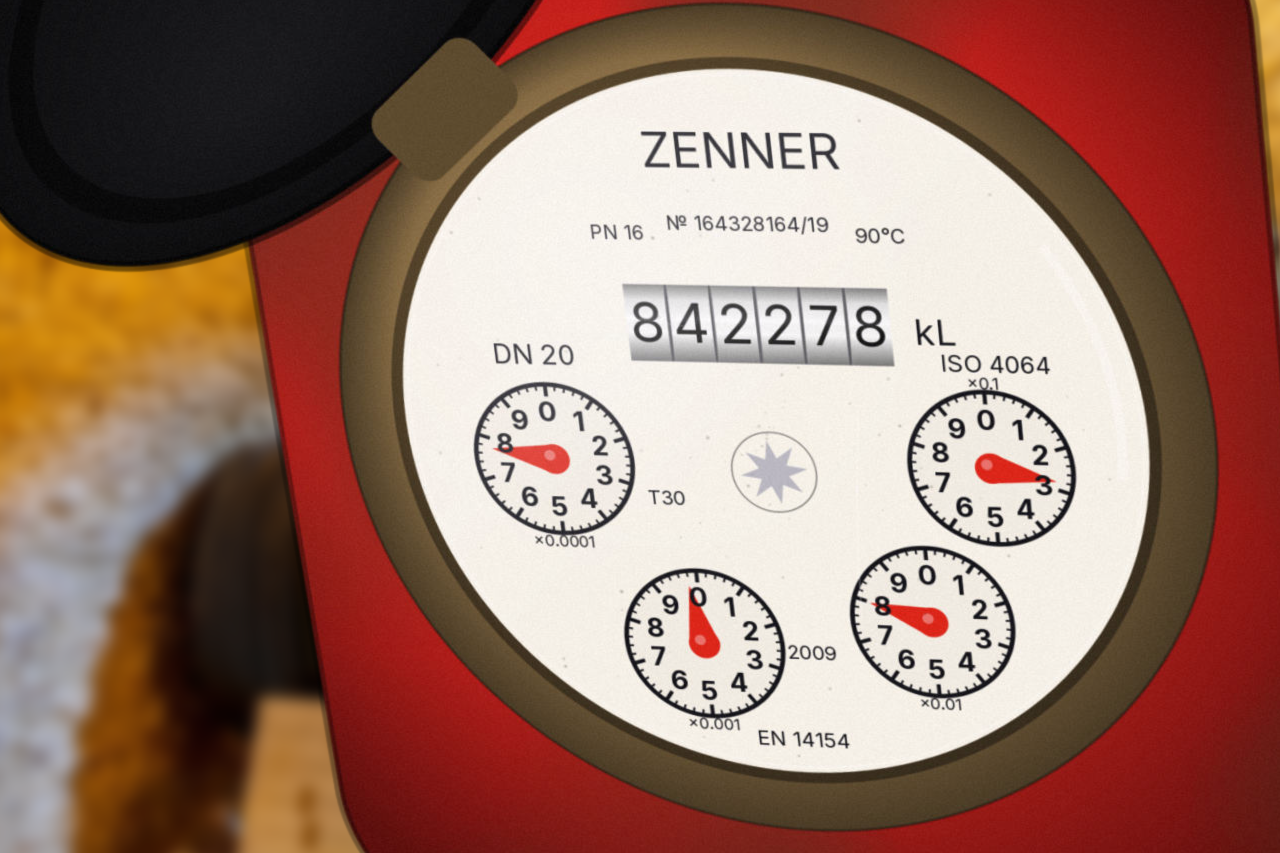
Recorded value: 842278.2797 kL
